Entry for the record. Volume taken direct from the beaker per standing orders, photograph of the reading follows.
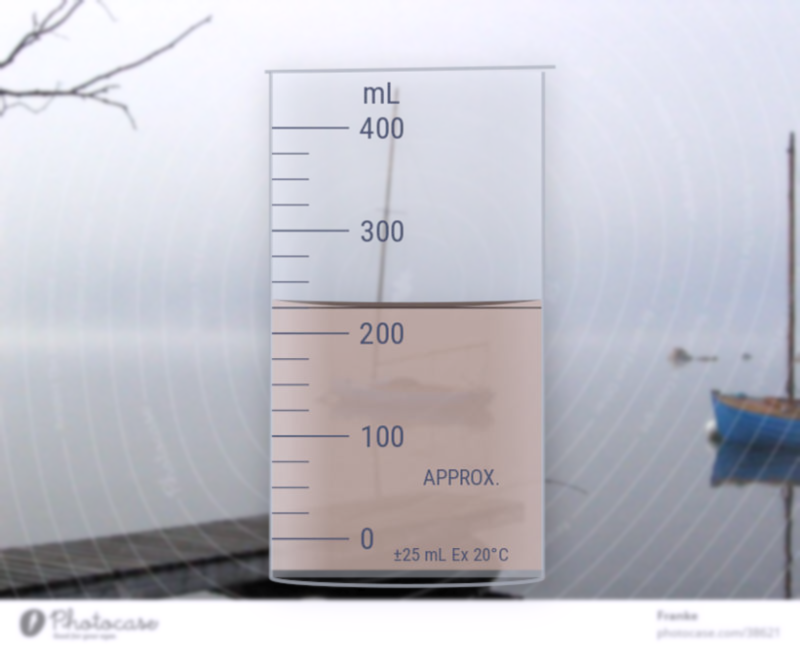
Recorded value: 225 mL
